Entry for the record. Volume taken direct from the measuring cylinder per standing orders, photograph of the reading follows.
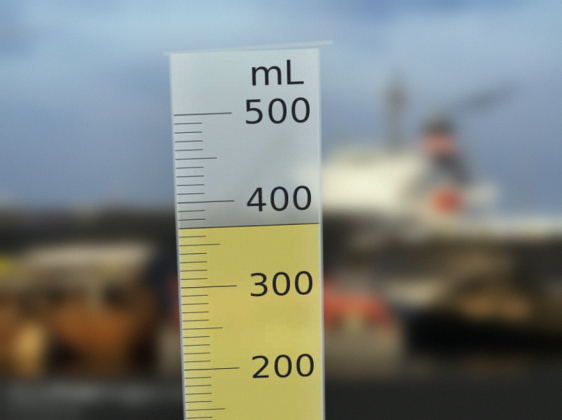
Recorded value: 370 mL
